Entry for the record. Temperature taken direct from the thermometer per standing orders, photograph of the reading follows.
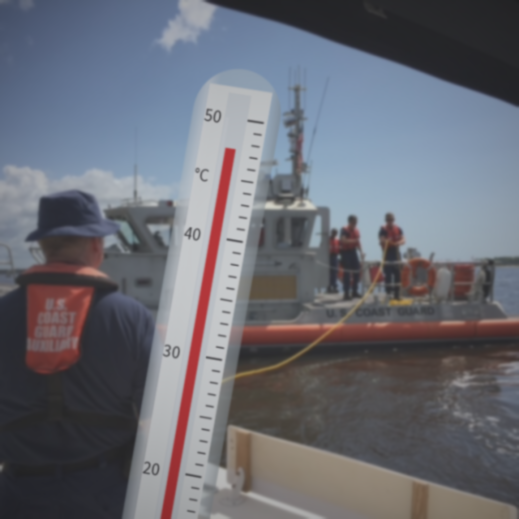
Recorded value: 47.5 °C
